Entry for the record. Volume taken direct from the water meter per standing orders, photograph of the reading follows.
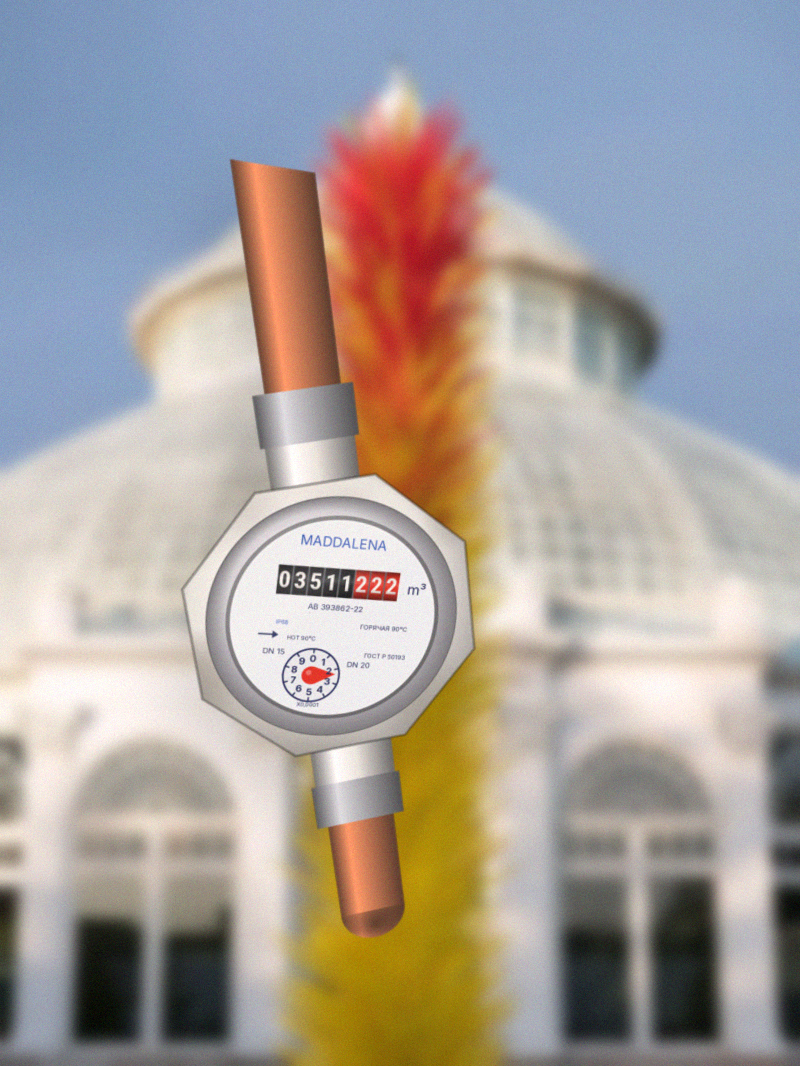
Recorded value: 3511.2222 m³
